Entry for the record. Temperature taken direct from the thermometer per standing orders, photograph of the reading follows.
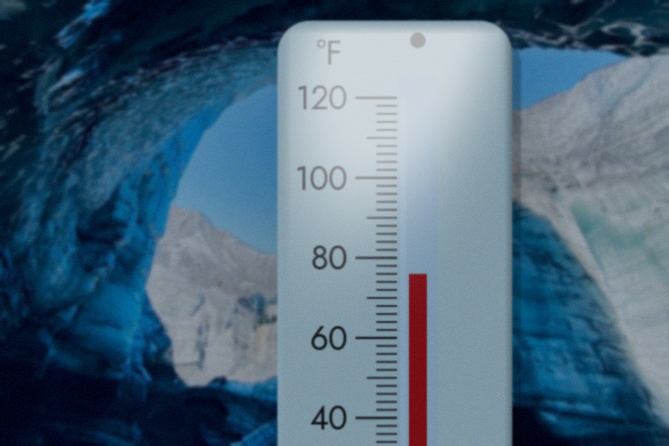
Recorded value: 76 °F
